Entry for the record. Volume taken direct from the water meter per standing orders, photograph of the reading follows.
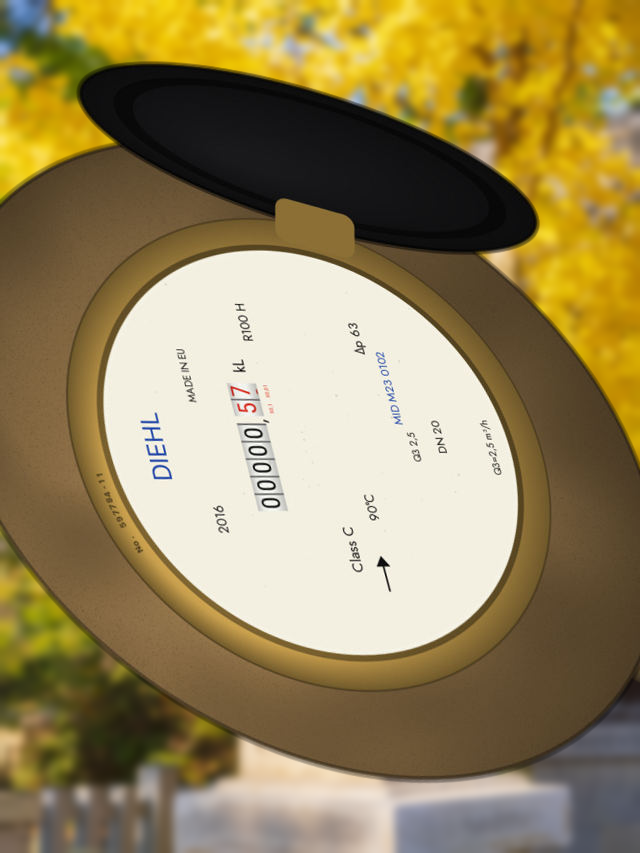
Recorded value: 0.57 kL
